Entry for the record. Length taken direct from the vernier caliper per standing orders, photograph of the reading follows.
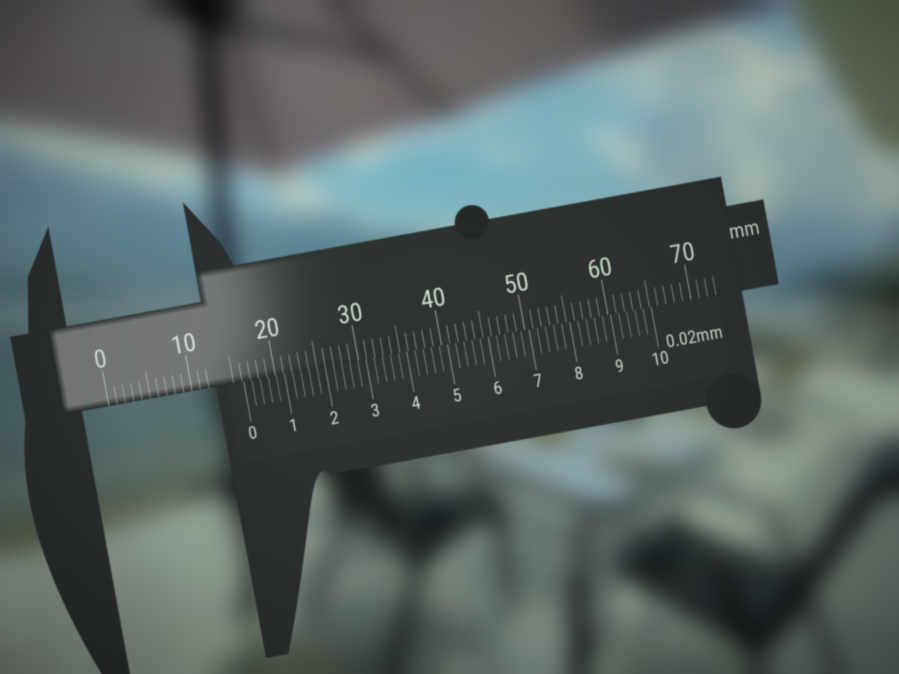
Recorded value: 16.2 mm
